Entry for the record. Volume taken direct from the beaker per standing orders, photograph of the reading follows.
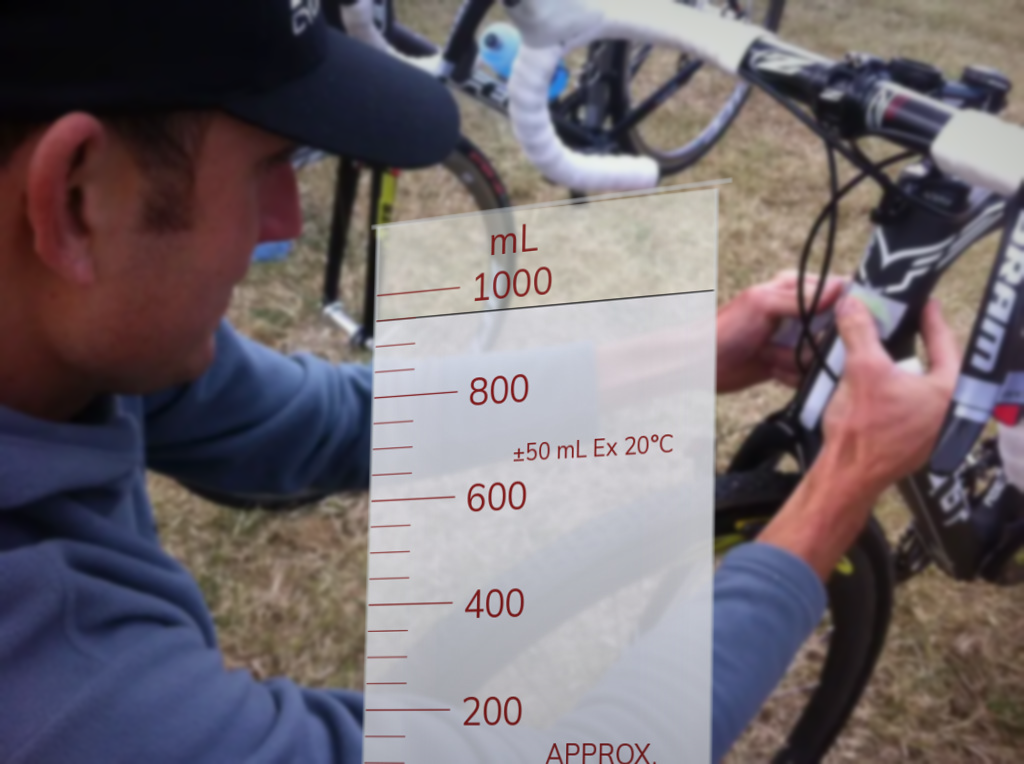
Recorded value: 950 mL
